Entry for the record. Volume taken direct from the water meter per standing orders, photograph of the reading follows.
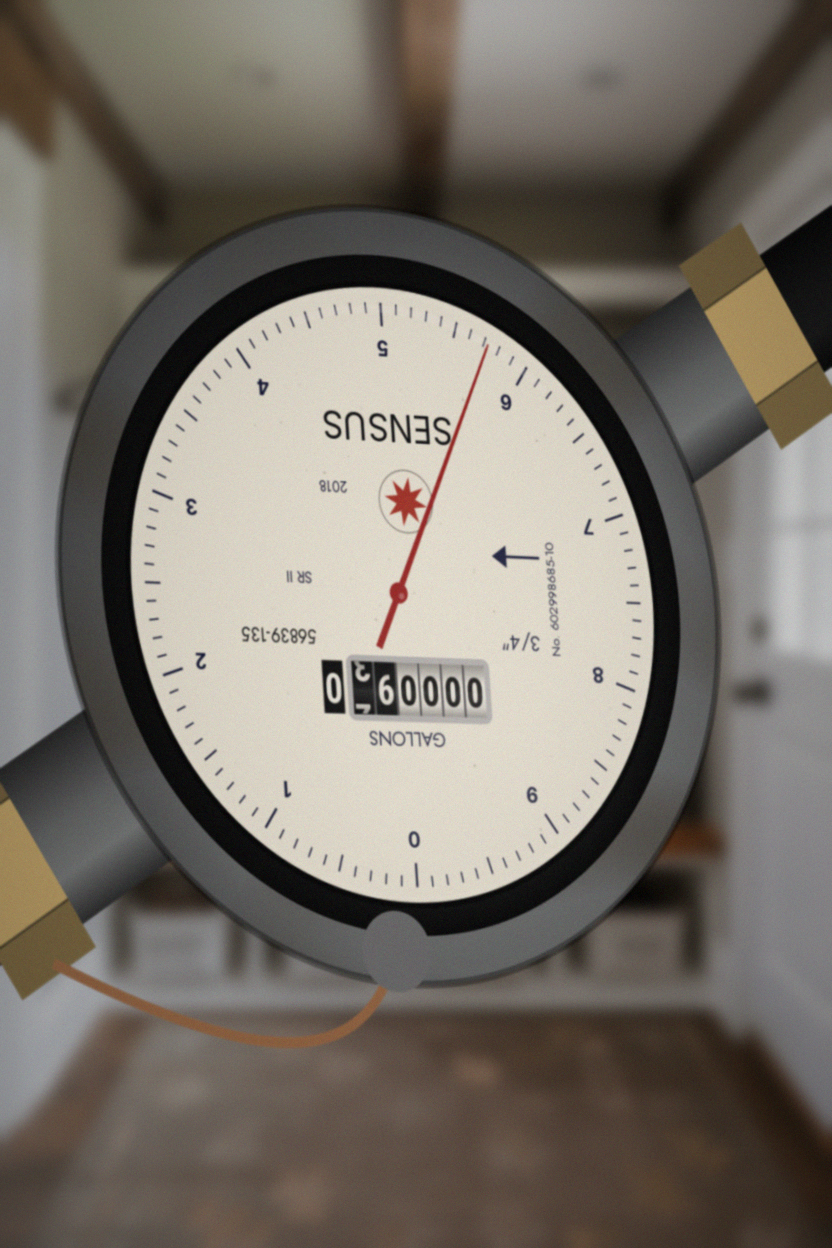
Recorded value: 925.7 gal
